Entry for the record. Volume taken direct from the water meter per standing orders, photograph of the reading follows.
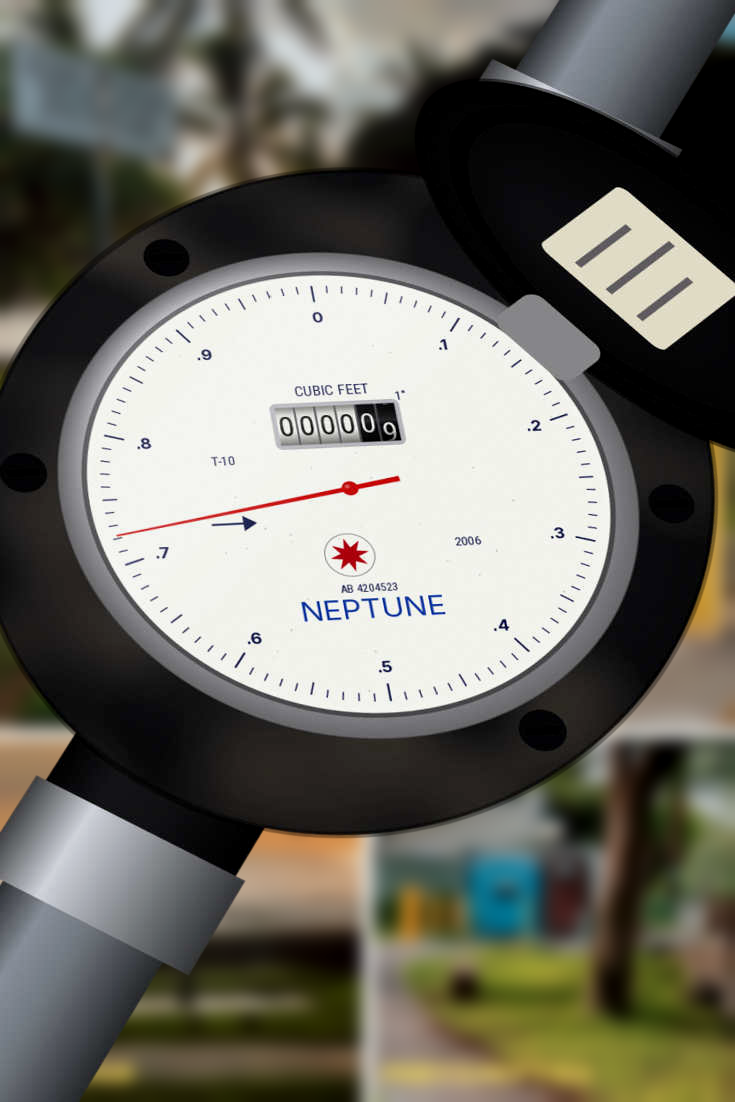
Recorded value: 8.72 ft³
